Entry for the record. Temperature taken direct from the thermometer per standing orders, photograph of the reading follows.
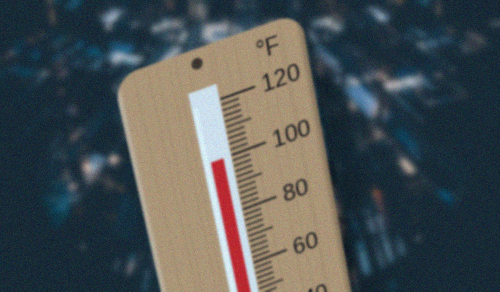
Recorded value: 100 °F
